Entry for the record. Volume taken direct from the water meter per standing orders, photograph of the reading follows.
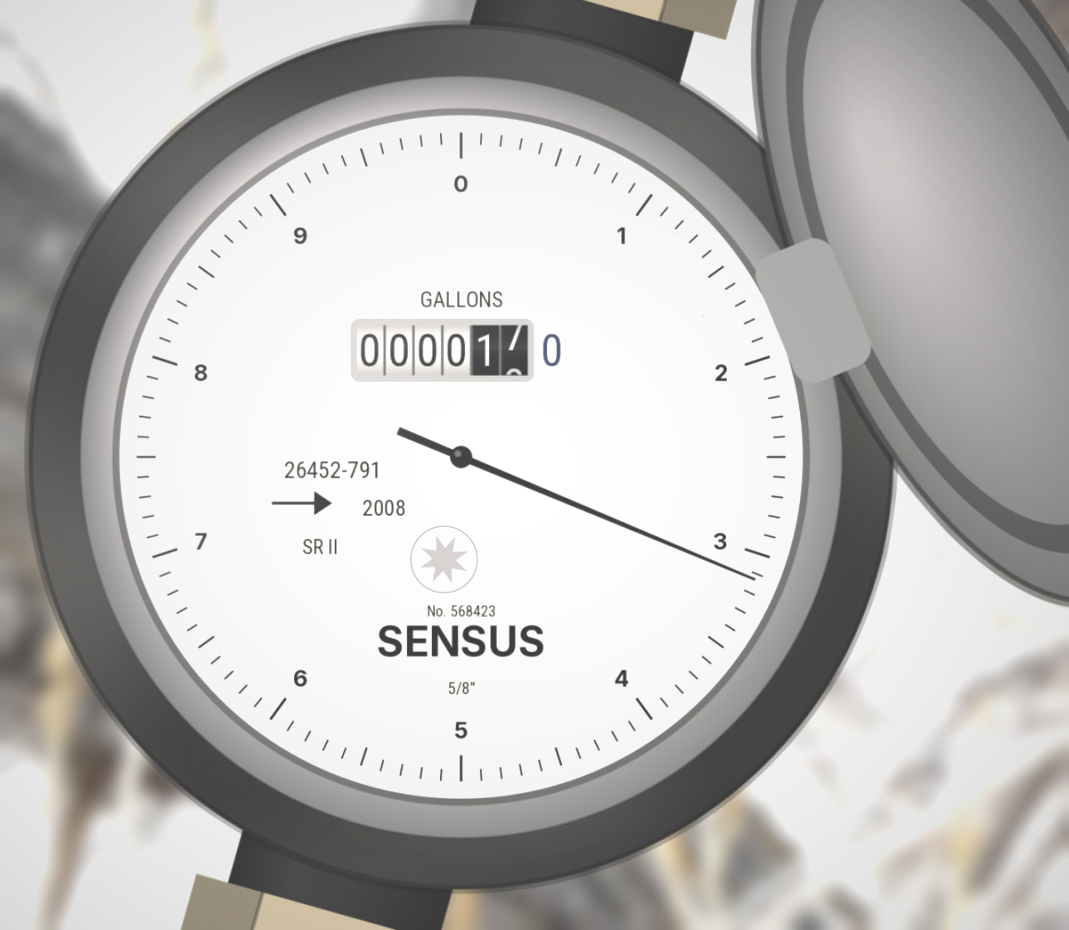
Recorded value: 173.1 gal
